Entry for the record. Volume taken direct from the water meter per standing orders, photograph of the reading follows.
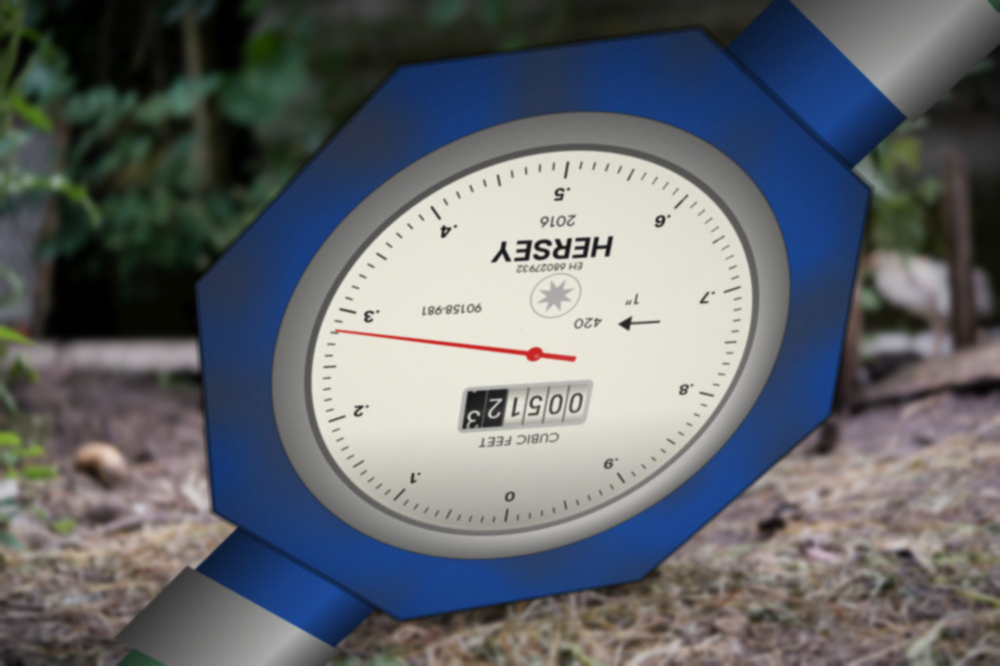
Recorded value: 5123.28 ft³
